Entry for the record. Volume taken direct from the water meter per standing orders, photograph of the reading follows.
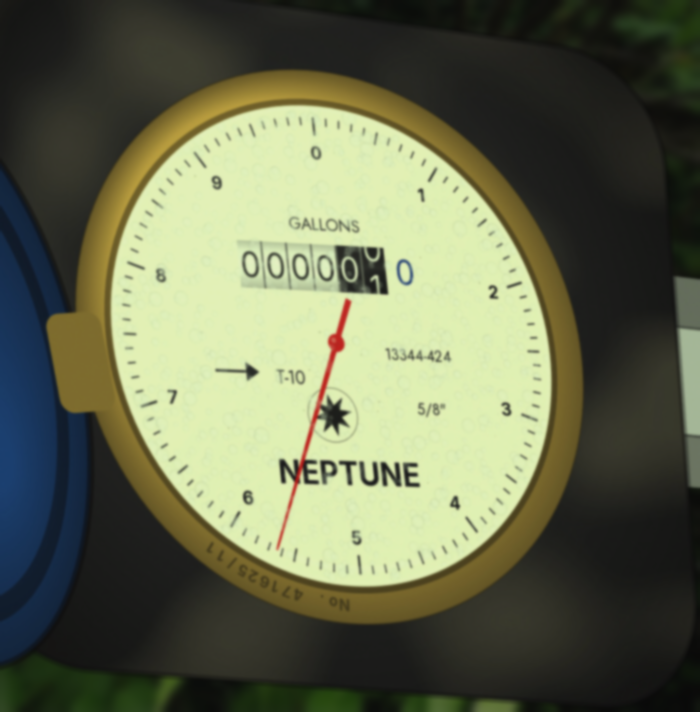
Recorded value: 5.6 gal
